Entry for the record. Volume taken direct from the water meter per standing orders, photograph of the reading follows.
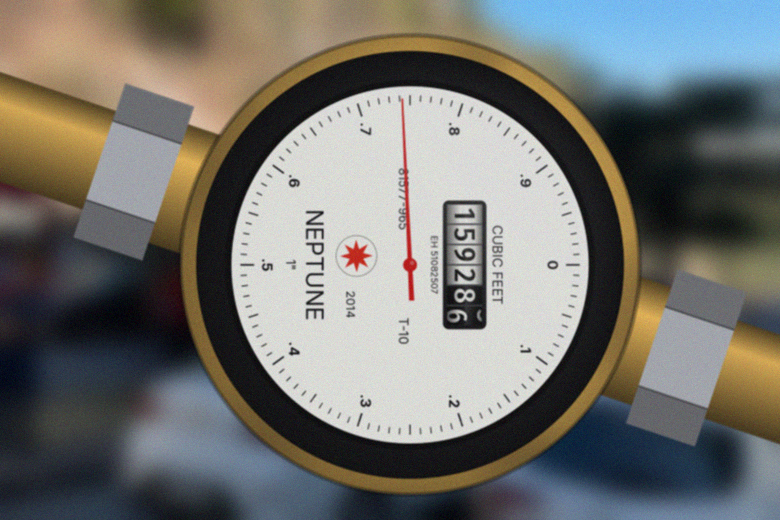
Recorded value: 159285.74 ft³
